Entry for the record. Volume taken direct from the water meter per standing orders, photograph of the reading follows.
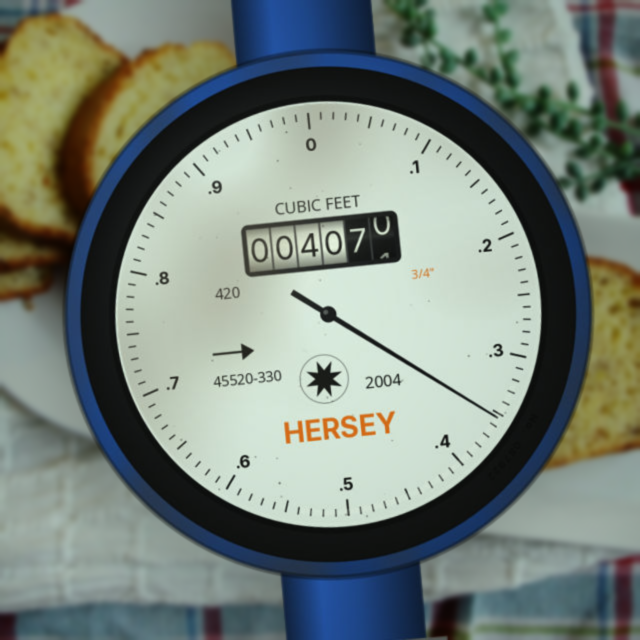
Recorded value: 4070.35 ft³
